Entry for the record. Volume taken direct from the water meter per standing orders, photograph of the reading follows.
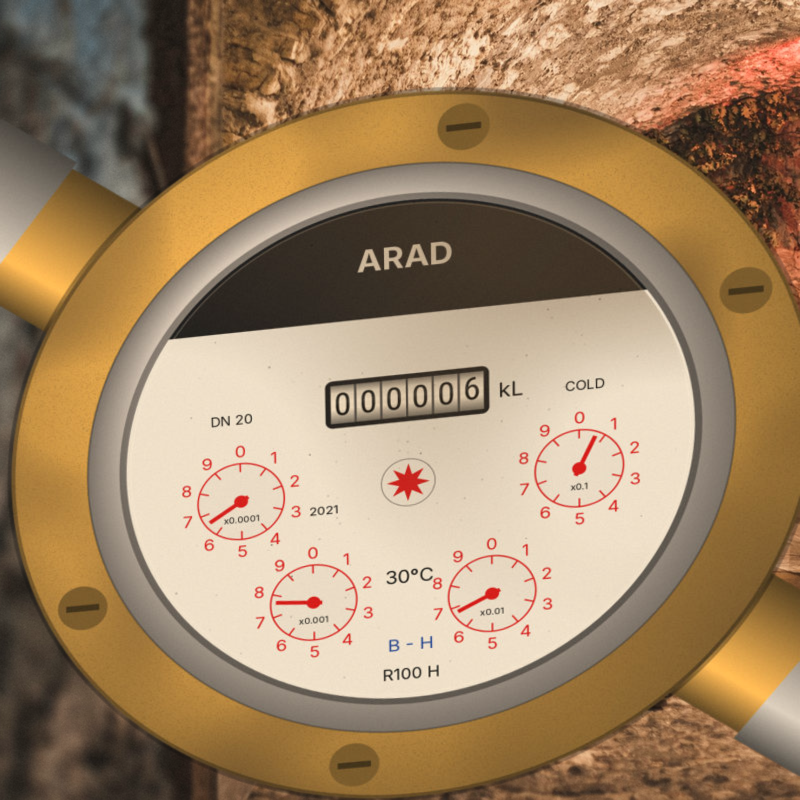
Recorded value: 6.0676 kL
